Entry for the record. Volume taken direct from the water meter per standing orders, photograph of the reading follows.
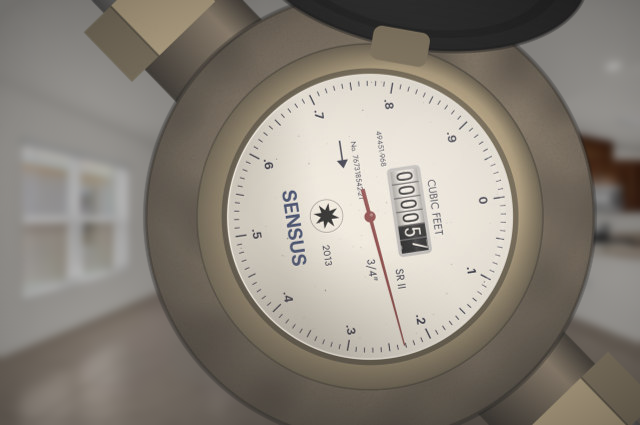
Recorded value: 57.23 ft³
